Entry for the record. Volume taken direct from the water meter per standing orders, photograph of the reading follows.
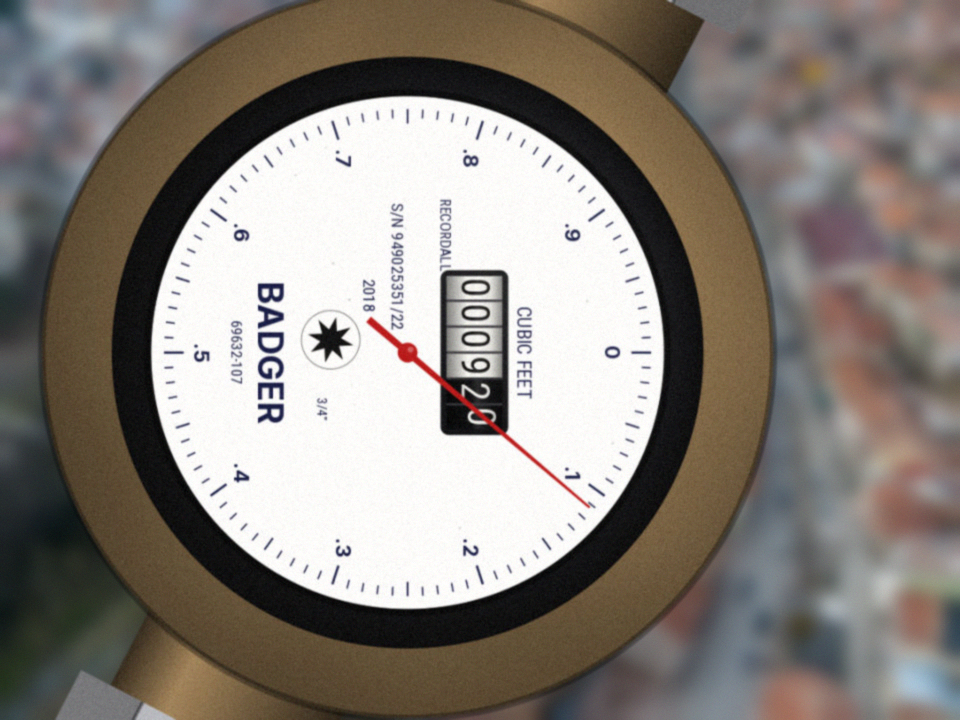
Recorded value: 920.11 ft³
